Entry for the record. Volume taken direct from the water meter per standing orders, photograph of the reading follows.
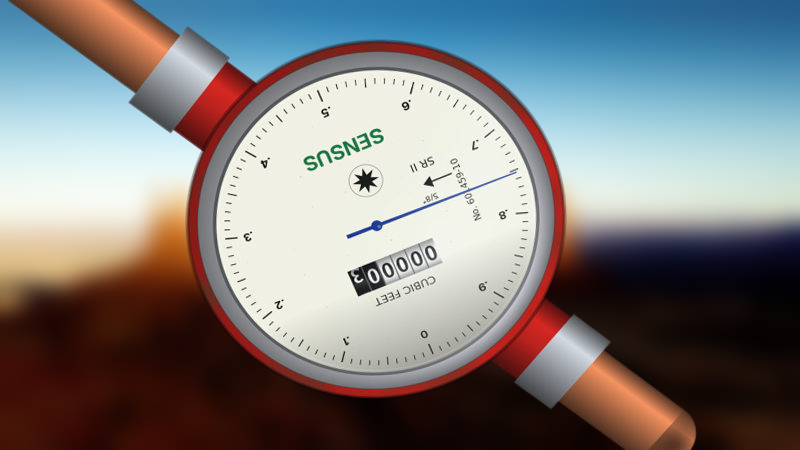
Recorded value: 2.75 ft³
